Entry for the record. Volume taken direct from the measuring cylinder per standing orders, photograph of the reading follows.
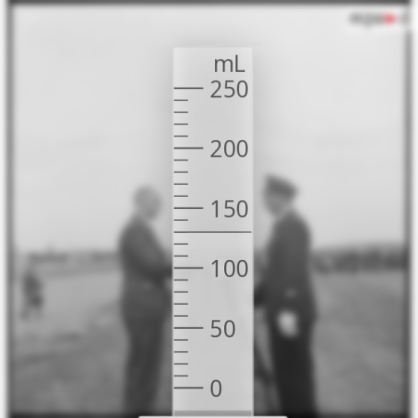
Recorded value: 130 mL
